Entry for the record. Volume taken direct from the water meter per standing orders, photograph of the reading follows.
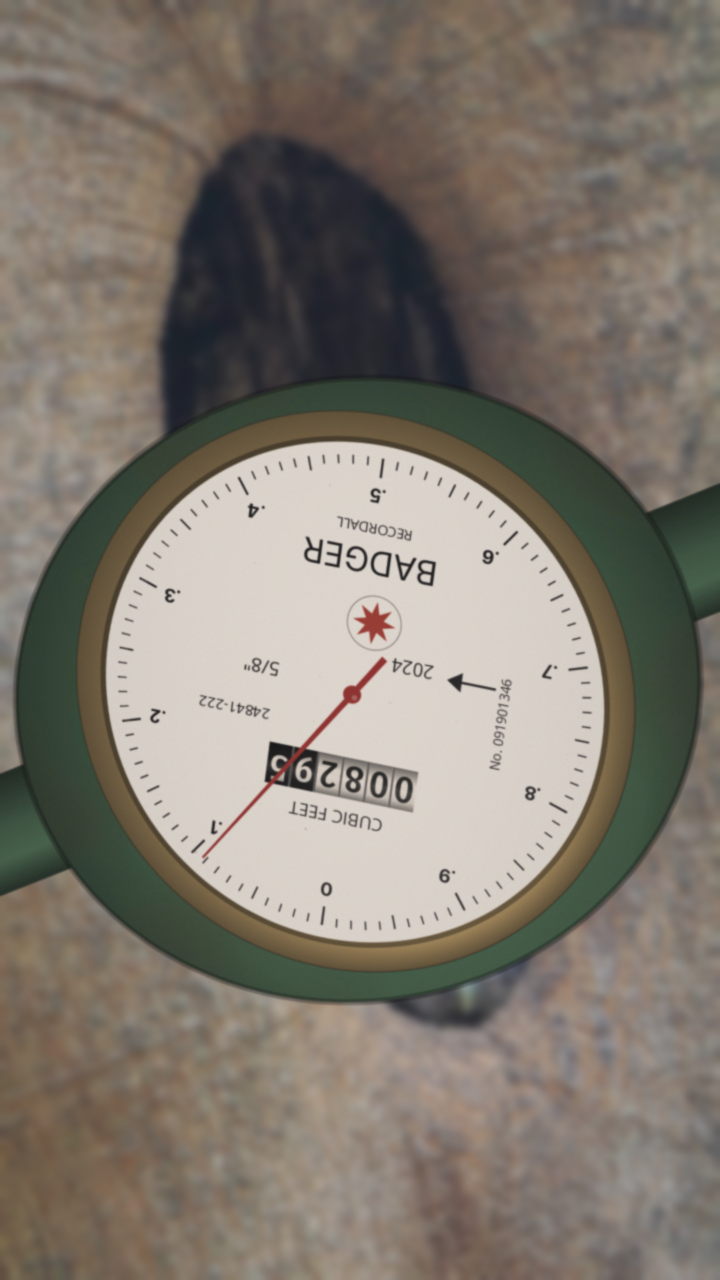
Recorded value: 8295.09 ft³
